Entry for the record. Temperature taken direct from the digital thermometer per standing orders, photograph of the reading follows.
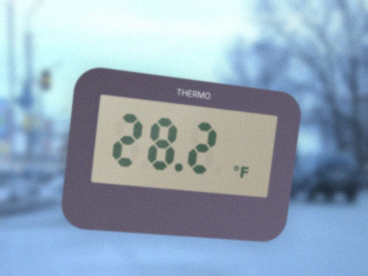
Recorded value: 28.2 °F
